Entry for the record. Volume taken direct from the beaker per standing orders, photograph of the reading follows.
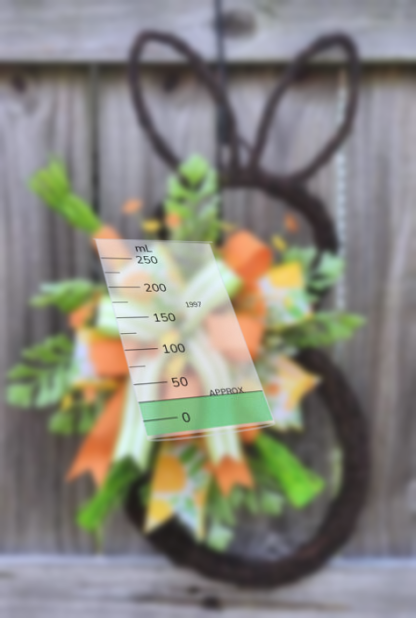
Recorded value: 25 mL
